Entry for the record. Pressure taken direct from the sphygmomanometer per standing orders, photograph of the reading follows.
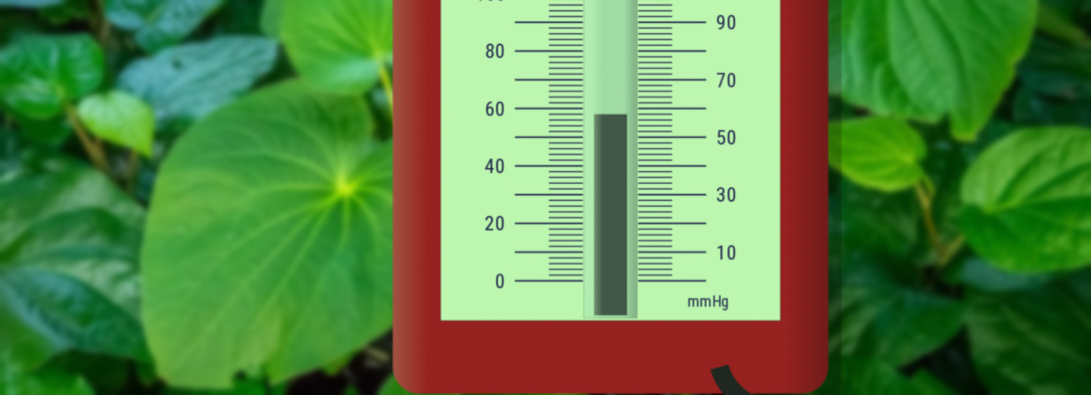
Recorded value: 58 mmHg
